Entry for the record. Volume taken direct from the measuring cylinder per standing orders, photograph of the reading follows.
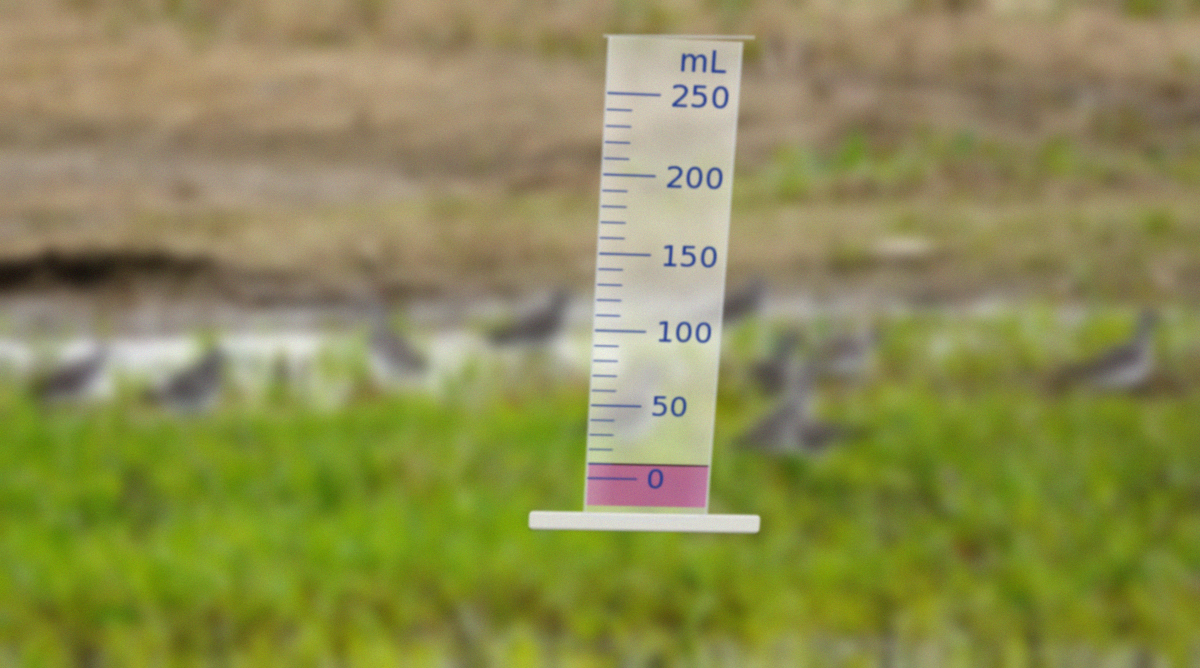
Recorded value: 10 mL
